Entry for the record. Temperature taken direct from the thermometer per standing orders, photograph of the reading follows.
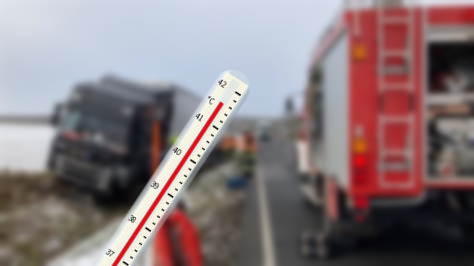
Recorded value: 41.6 °C
